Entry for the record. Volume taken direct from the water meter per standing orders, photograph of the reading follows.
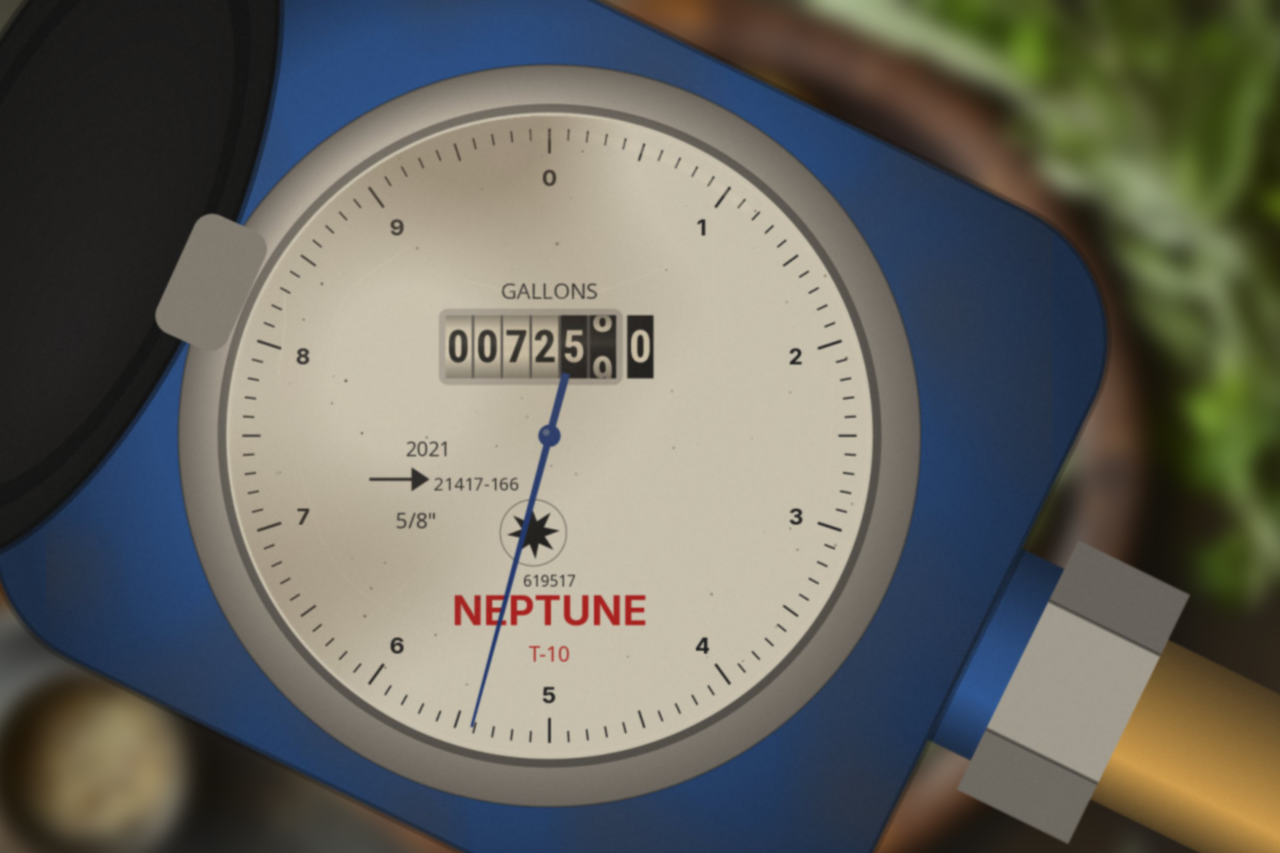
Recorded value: 72585.4 gal
